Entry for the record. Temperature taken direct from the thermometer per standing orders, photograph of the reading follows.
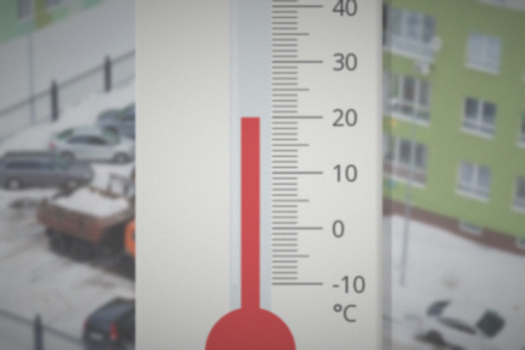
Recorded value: 20 °C
